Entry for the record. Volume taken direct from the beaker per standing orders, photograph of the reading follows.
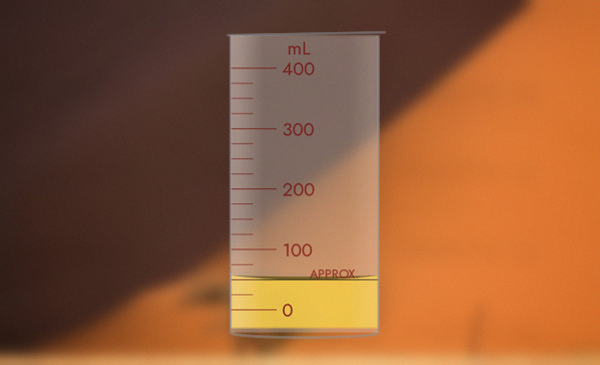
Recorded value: 50 mL
